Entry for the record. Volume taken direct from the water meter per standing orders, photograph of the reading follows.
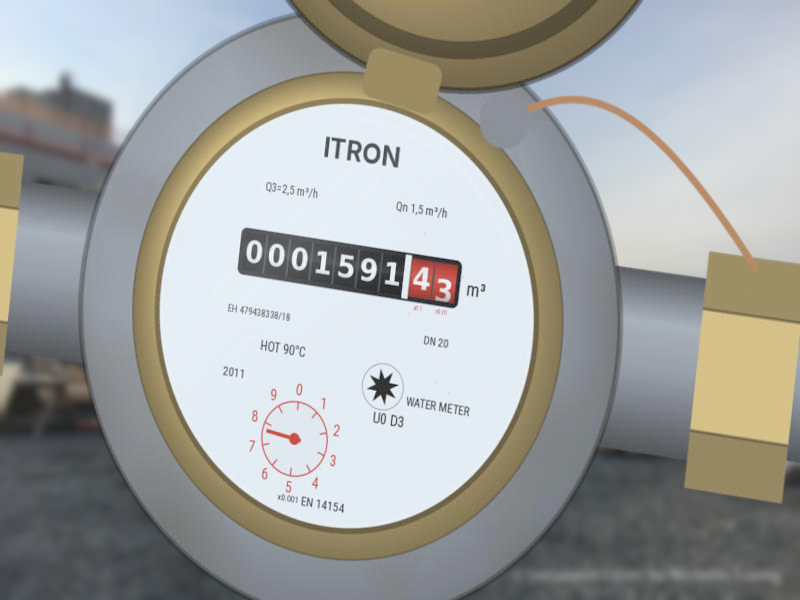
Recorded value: 1591.427 m³
